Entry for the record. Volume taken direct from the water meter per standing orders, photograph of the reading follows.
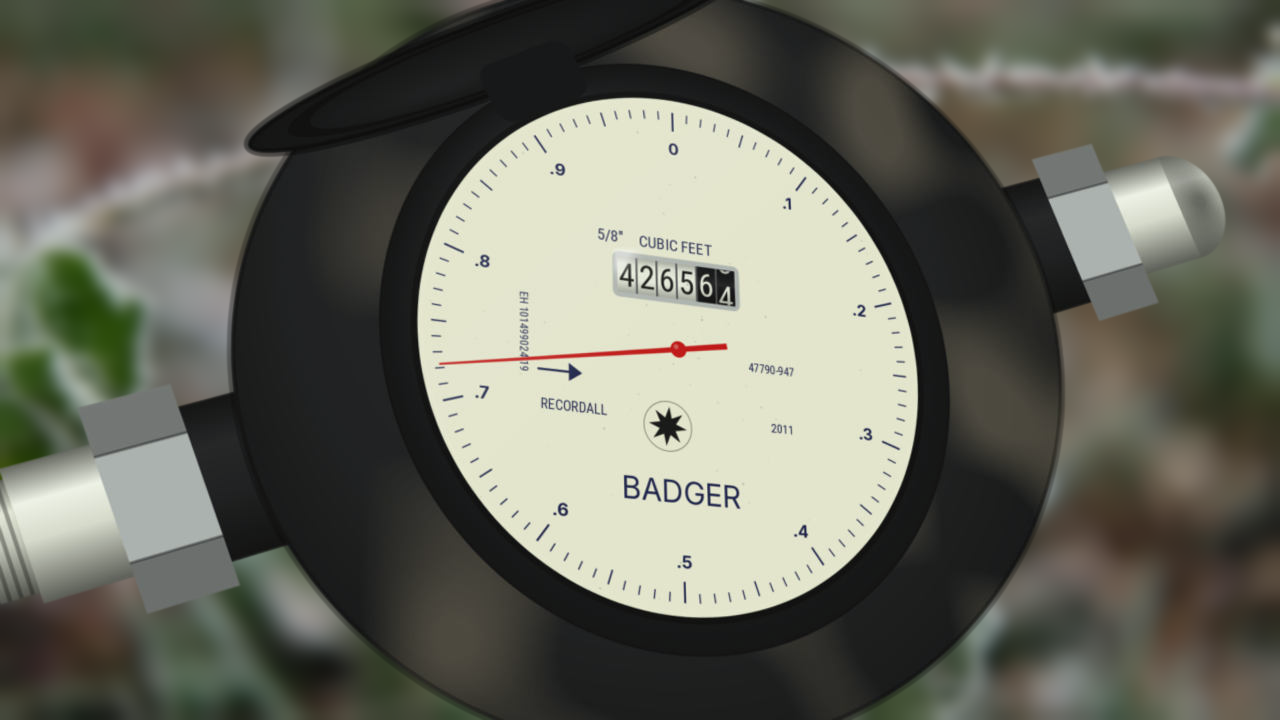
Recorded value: 426563.72 ft³
